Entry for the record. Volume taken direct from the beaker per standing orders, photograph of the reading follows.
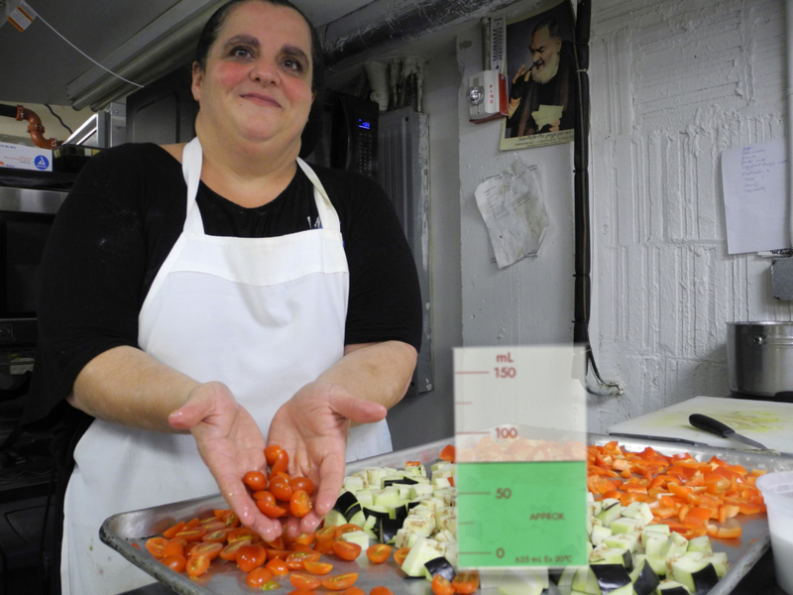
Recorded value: 75 mL
